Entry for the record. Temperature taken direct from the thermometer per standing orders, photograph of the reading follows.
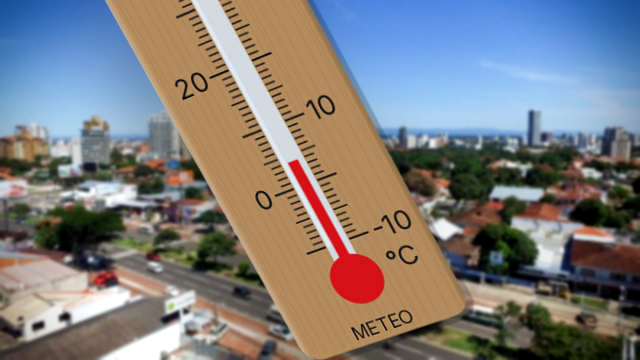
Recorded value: 4 °C
